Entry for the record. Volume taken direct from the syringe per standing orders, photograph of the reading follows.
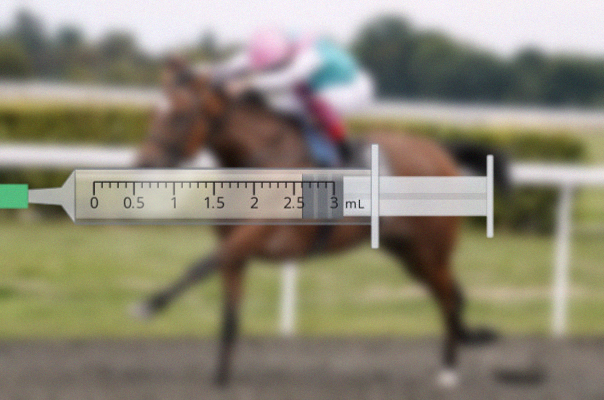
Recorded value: 2.6 mL
